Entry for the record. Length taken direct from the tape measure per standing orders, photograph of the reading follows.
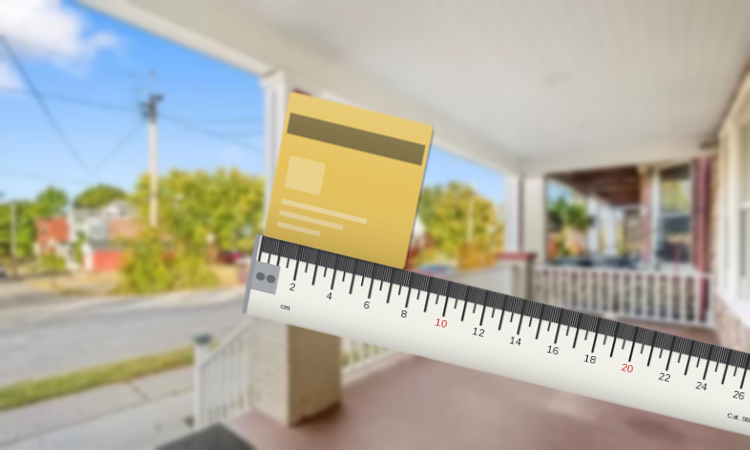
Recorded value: 7.5 cm
